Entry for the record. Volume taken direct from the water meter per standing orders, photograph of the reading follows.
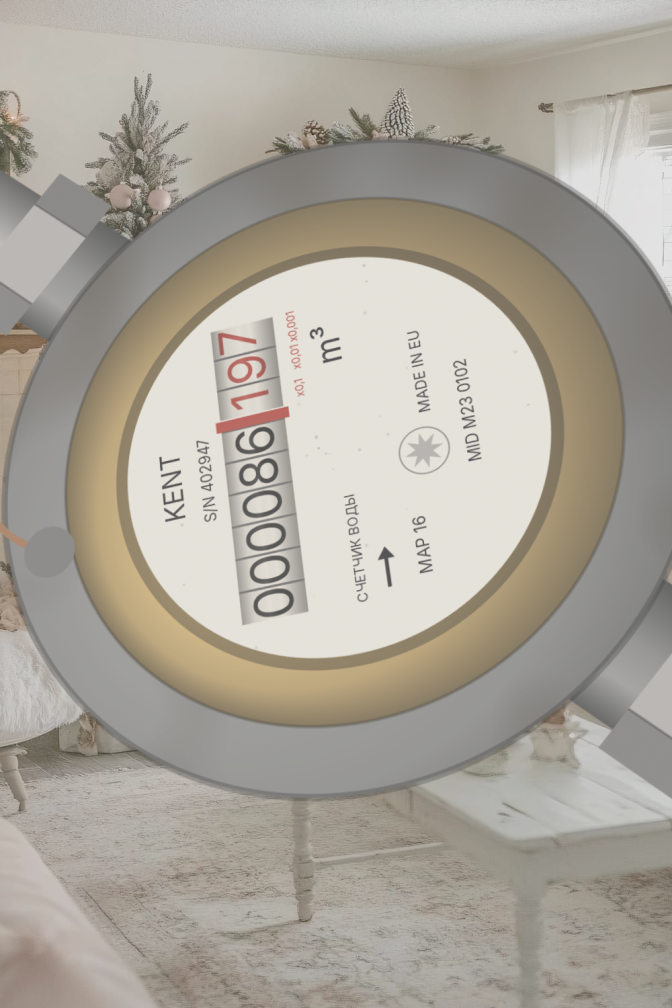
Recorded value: 86.197 m³
